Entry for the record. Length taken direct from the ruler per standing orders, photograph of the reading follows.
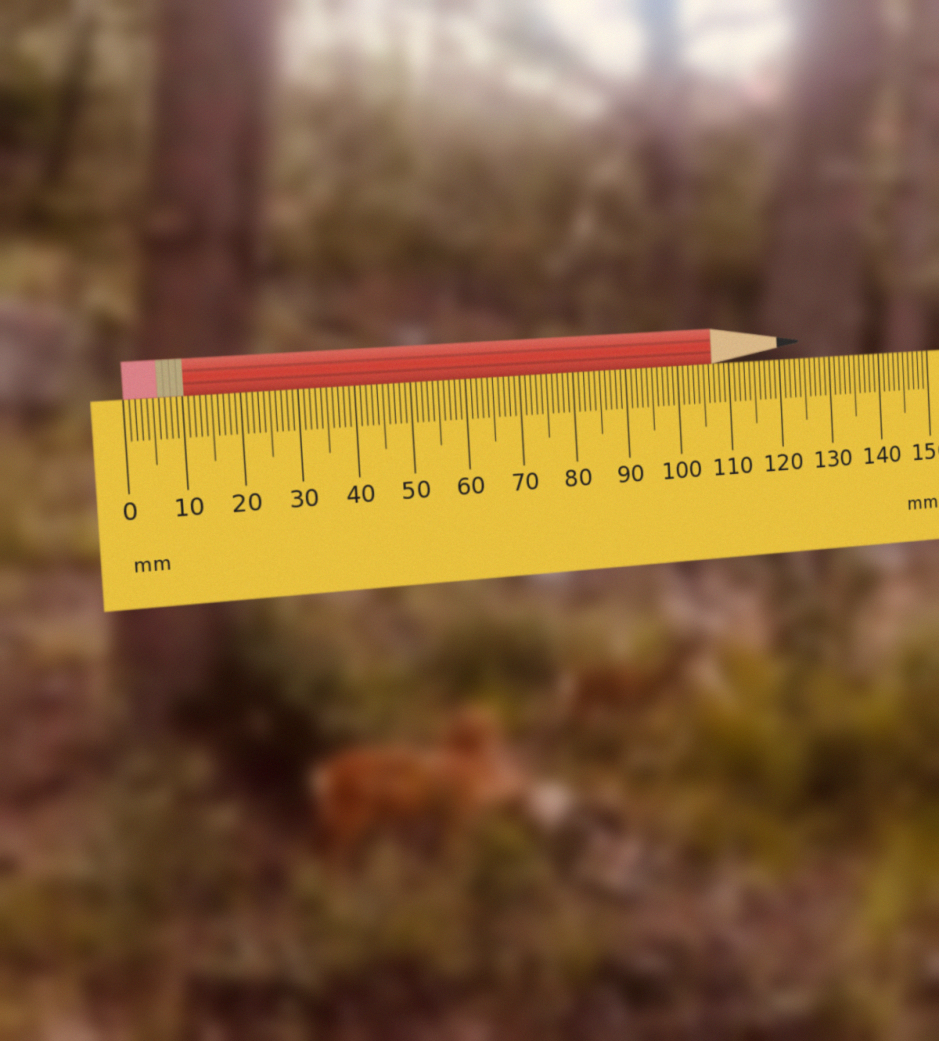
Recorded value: 124 mm
